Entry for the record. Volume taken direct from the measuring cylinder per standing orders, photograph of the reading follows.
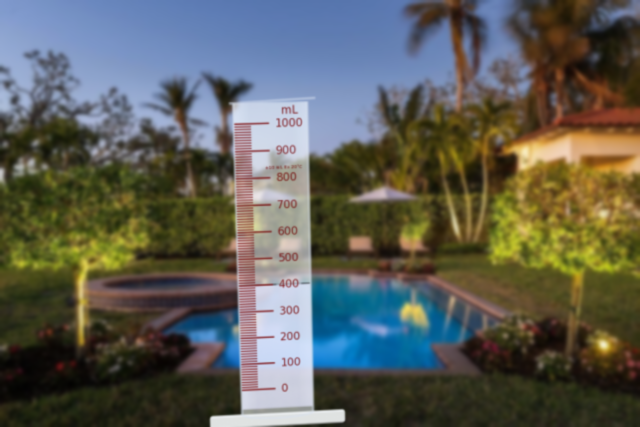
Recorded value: 400 mL
